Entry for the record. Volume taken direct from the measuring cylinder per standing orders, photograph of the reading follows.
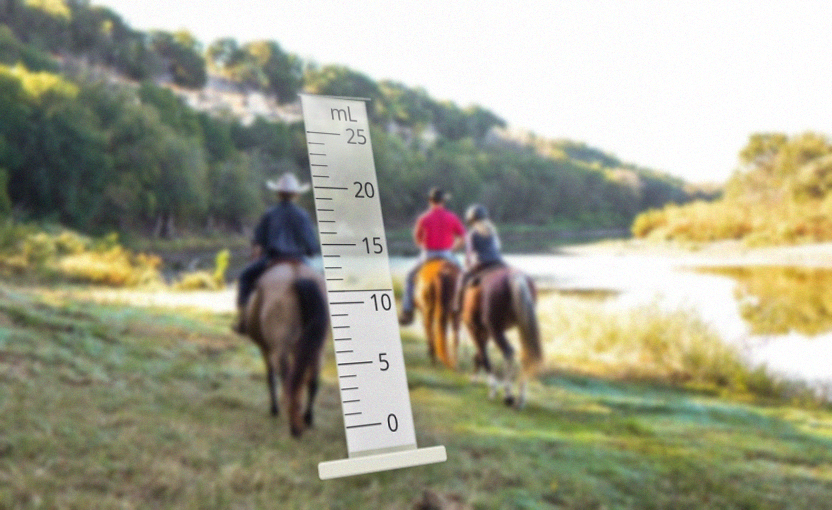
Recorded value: 11 mL
